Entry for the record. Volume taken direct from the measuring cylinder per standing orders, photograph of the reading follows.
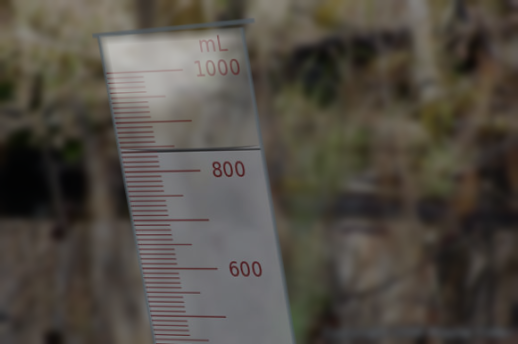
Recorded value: 840 mL
